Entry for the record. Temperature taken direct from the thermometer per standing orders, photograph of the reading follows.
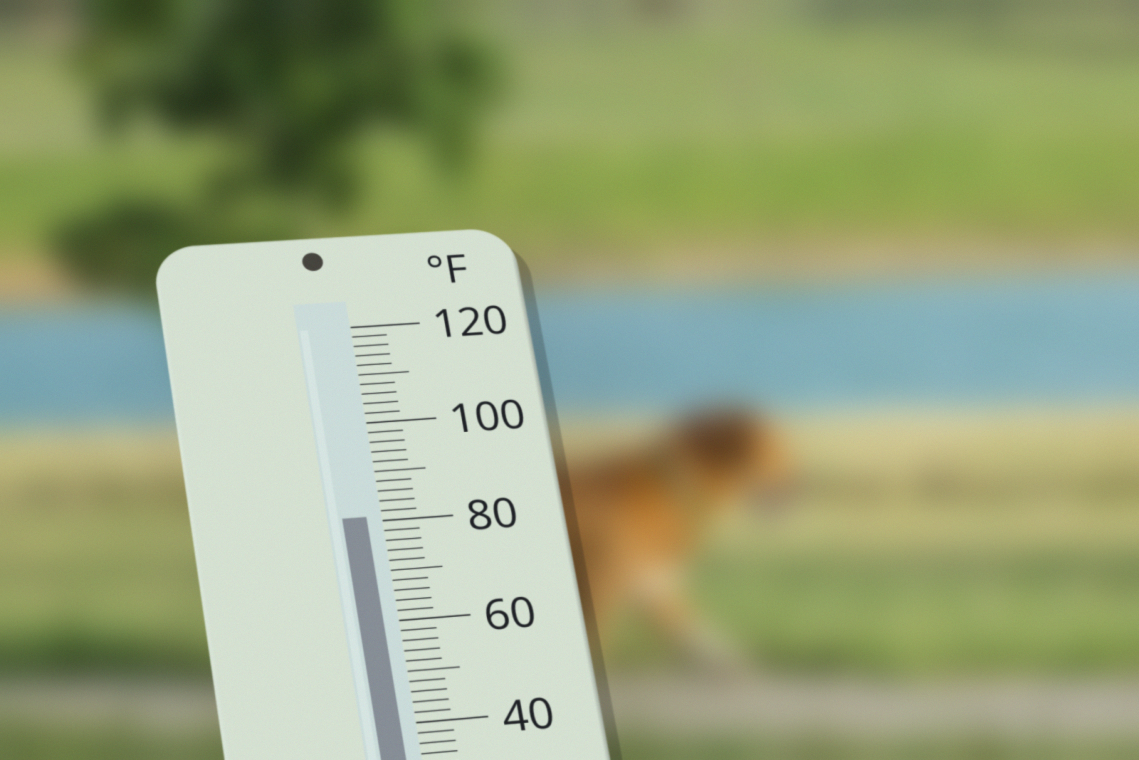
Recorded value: 81 °F
